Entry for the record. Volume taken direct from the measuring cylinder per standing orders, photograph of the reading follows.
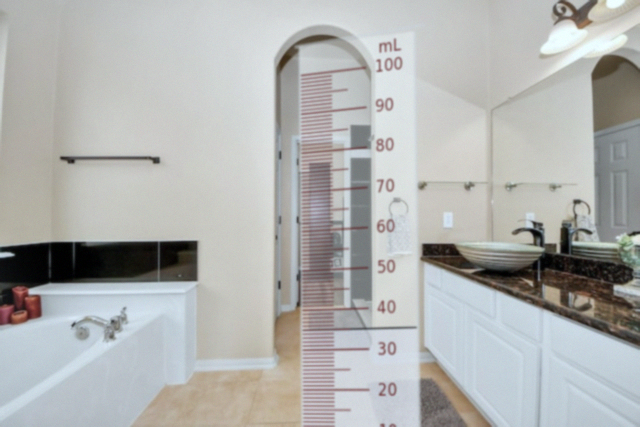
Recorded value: 35 mL
